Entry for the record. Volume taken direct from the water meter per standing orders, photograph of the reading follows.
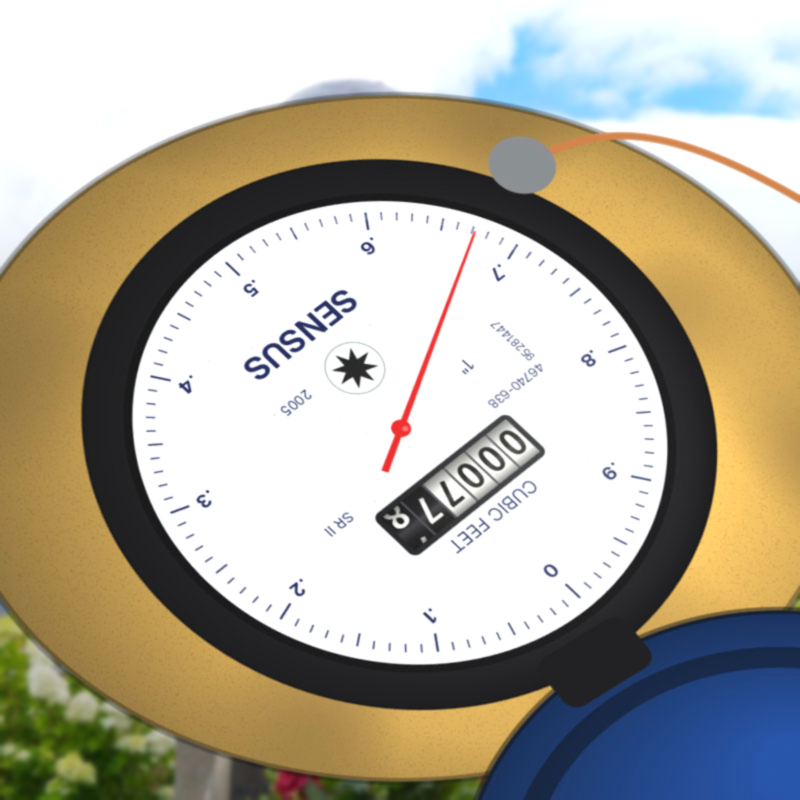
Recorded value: 777.67 ft³
